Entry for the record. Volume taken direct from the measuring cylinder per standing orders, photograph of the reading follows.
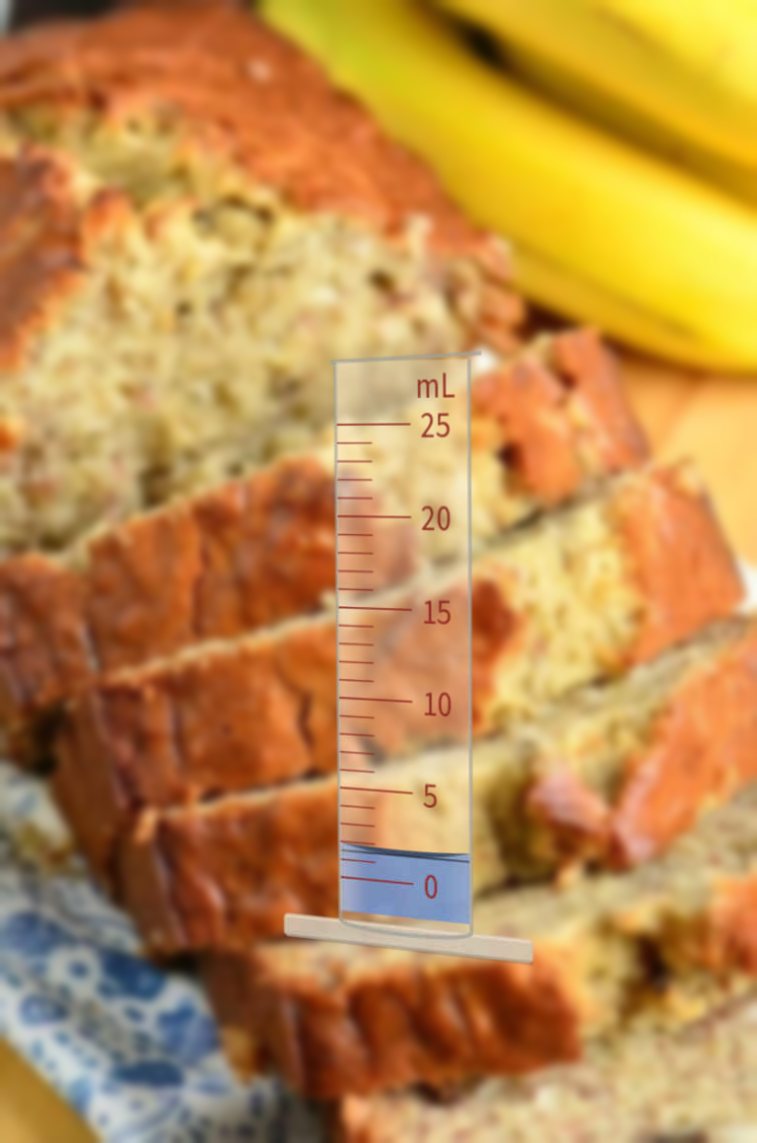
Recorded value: 1.5 mL
